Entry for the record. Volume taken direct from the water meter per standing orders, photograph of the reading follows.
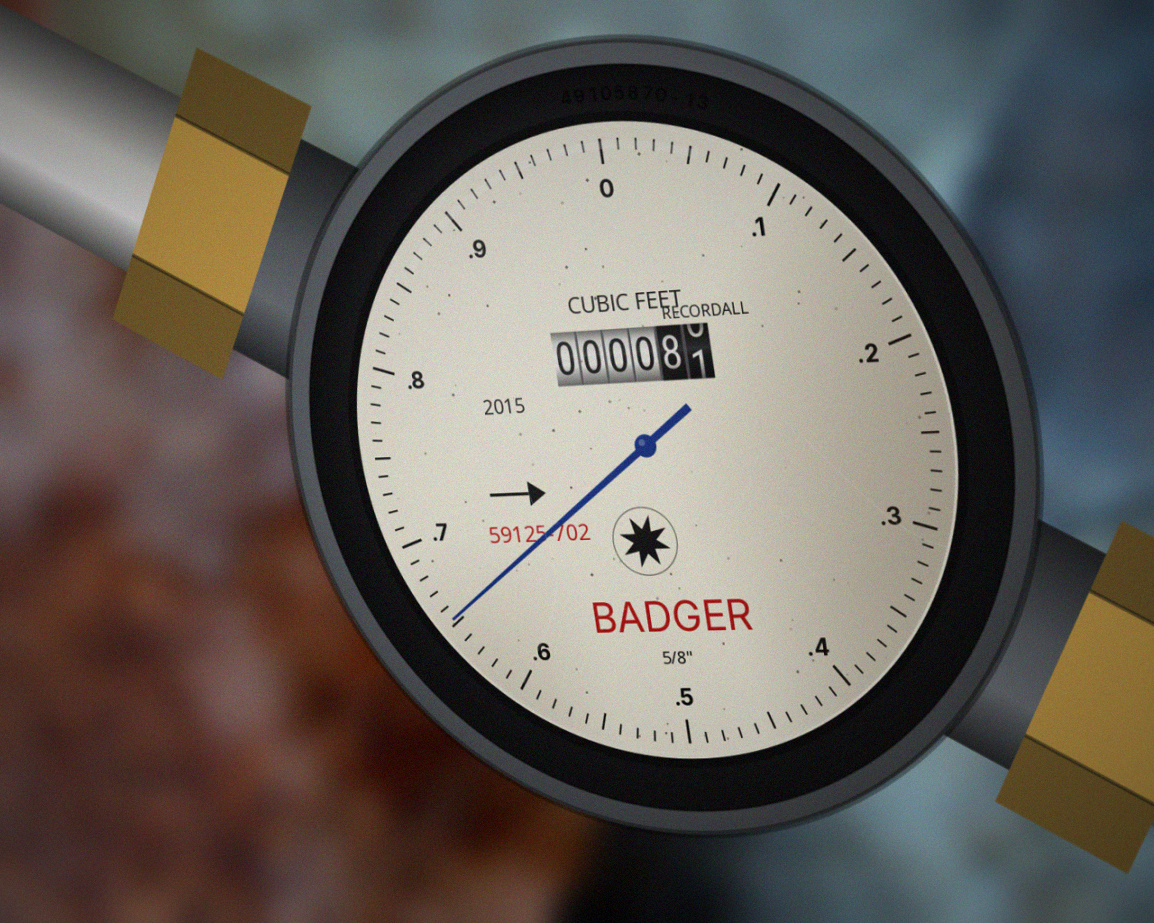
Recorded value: 80.65 ft³
